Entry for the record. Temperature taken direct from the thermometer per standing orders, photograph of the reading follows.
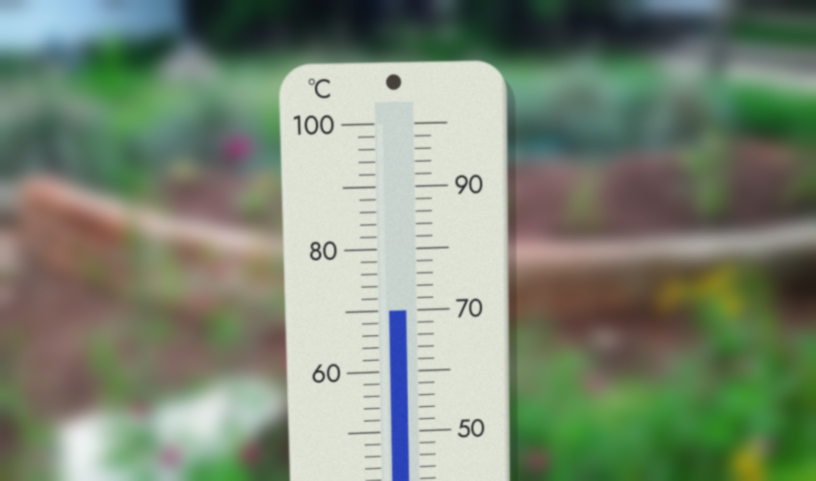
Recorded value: 70 °C
